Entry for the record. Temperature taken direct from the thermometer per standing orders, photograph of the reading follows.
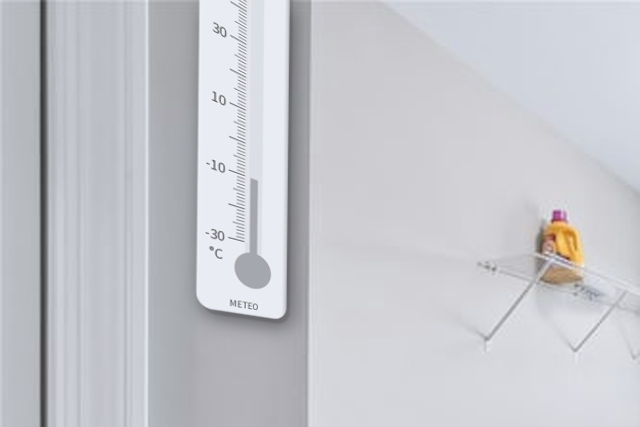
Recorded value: -10 °C
